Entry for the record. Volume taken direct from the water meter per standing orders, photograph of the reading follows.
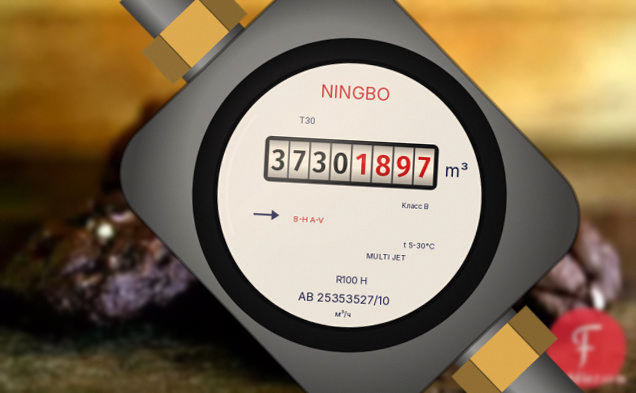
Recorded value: 3730.1897 m³
